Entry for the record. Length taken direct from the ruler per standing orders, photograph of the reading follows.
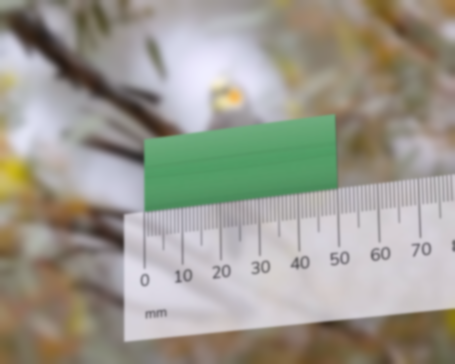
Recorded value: 50 mm
